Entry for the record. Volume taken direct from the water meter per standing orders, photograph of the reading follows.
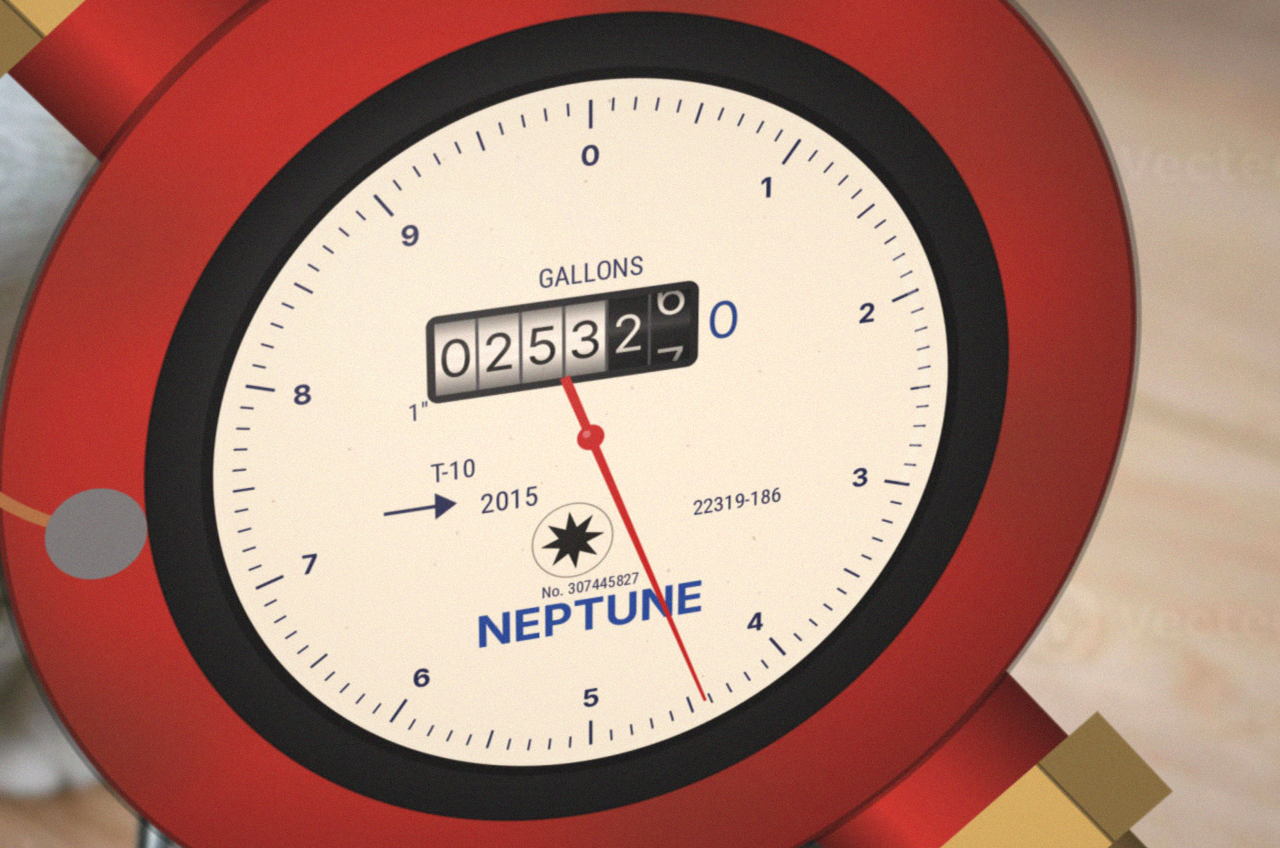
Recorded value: 253264.4 gal
